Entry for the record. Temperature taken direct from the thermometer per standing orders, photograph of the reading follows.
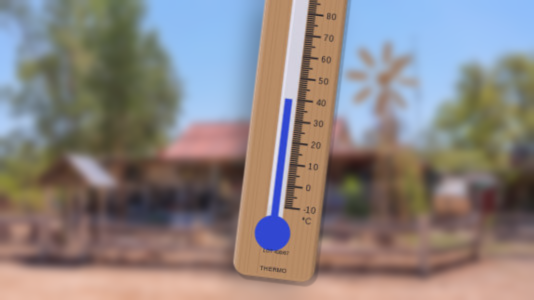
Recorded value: 40 °C
